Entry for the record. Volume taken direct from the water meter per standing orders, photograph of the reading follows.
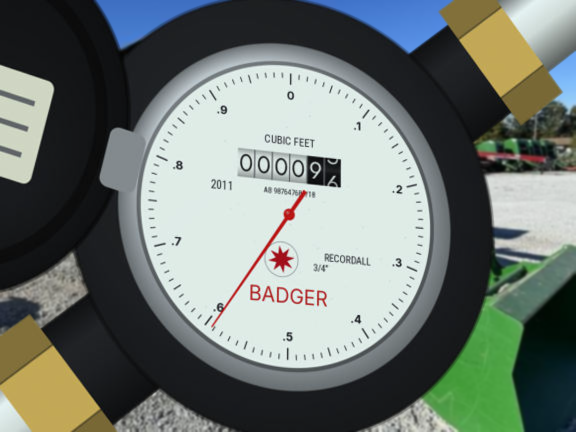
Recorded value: 95.59 ft³
